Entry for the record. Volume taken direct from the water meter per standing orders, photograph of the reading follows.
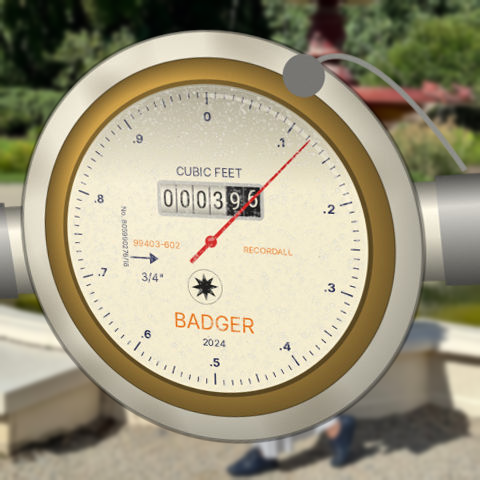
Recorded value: 396.12 ft³
